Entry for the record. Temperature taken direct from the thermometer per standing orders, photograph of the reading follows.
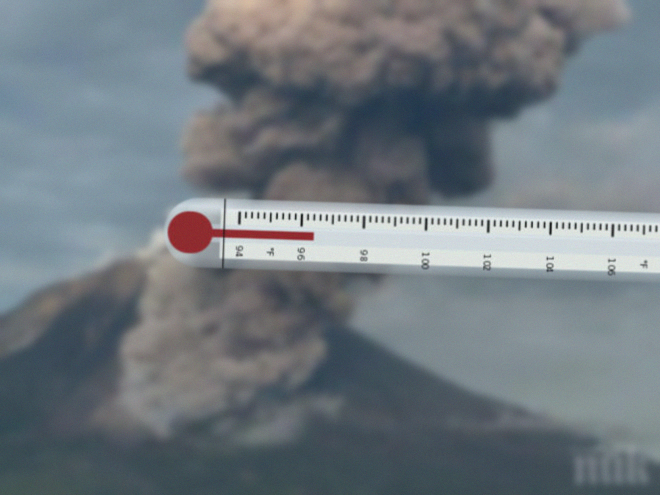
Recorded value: 96.4 °F
